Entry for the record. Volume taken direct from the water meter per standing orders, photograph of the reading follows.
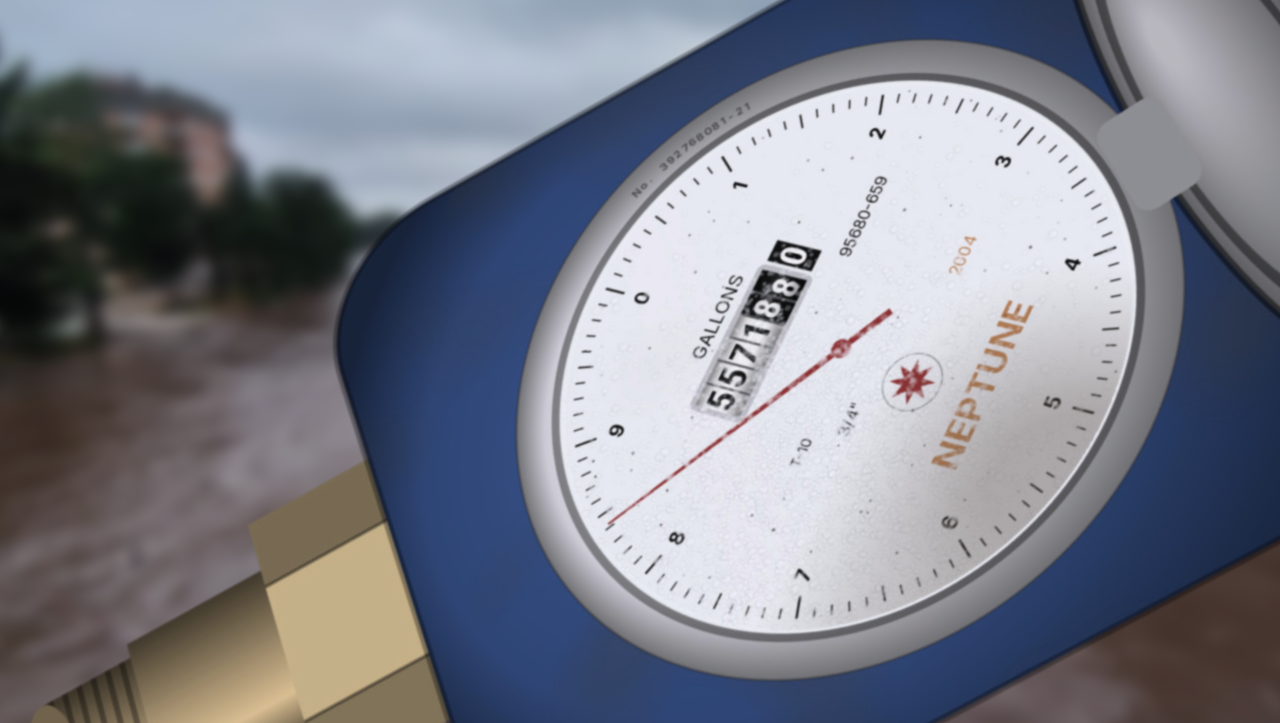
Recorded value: 5571878.4 gal
